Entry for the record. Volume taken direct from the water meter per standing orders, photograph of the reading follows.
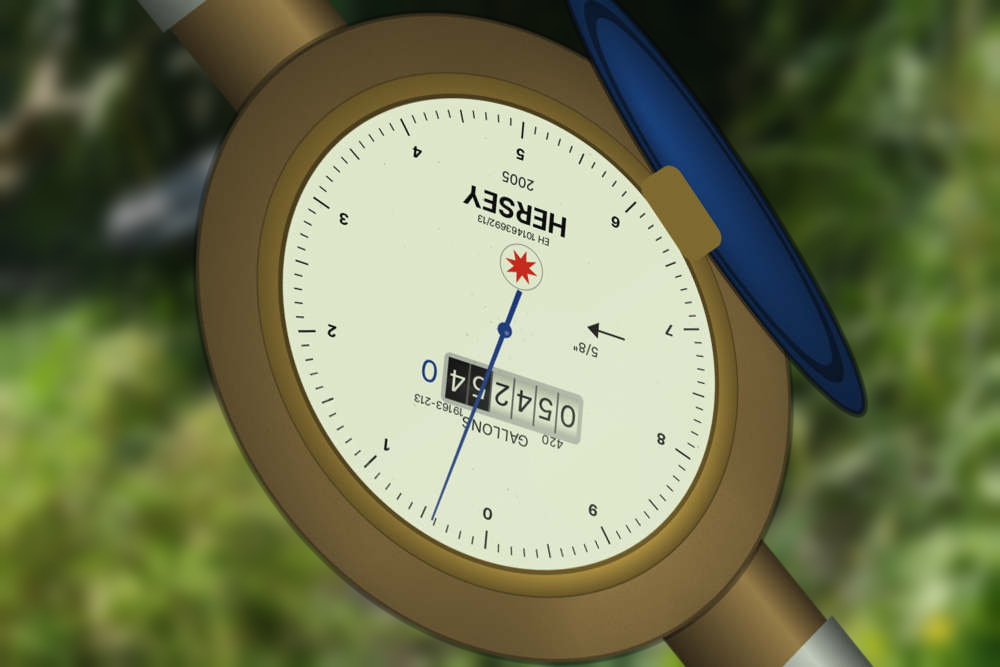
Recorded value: 542540.4 gal
